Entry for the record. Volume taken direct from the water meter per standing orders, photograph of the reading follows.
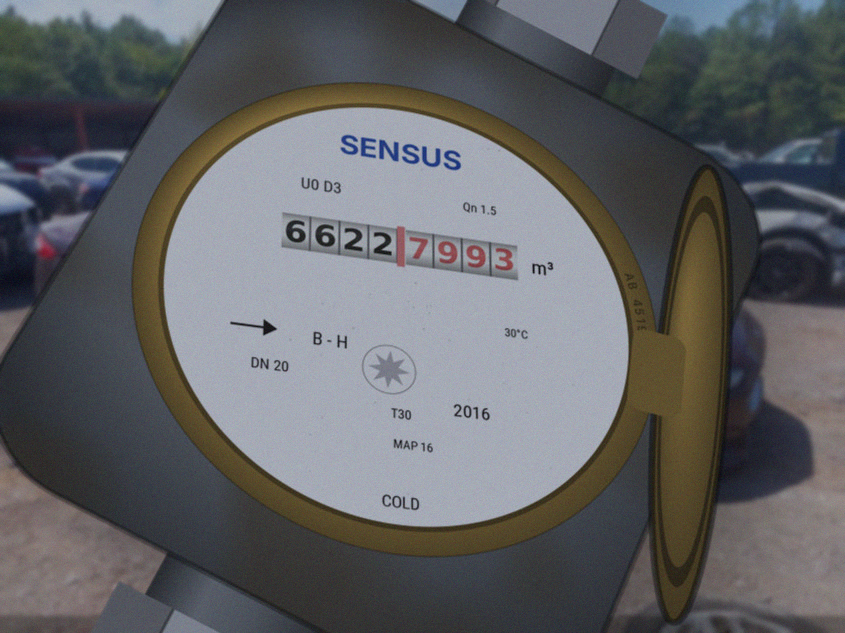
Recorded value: 6622.7993 m³
